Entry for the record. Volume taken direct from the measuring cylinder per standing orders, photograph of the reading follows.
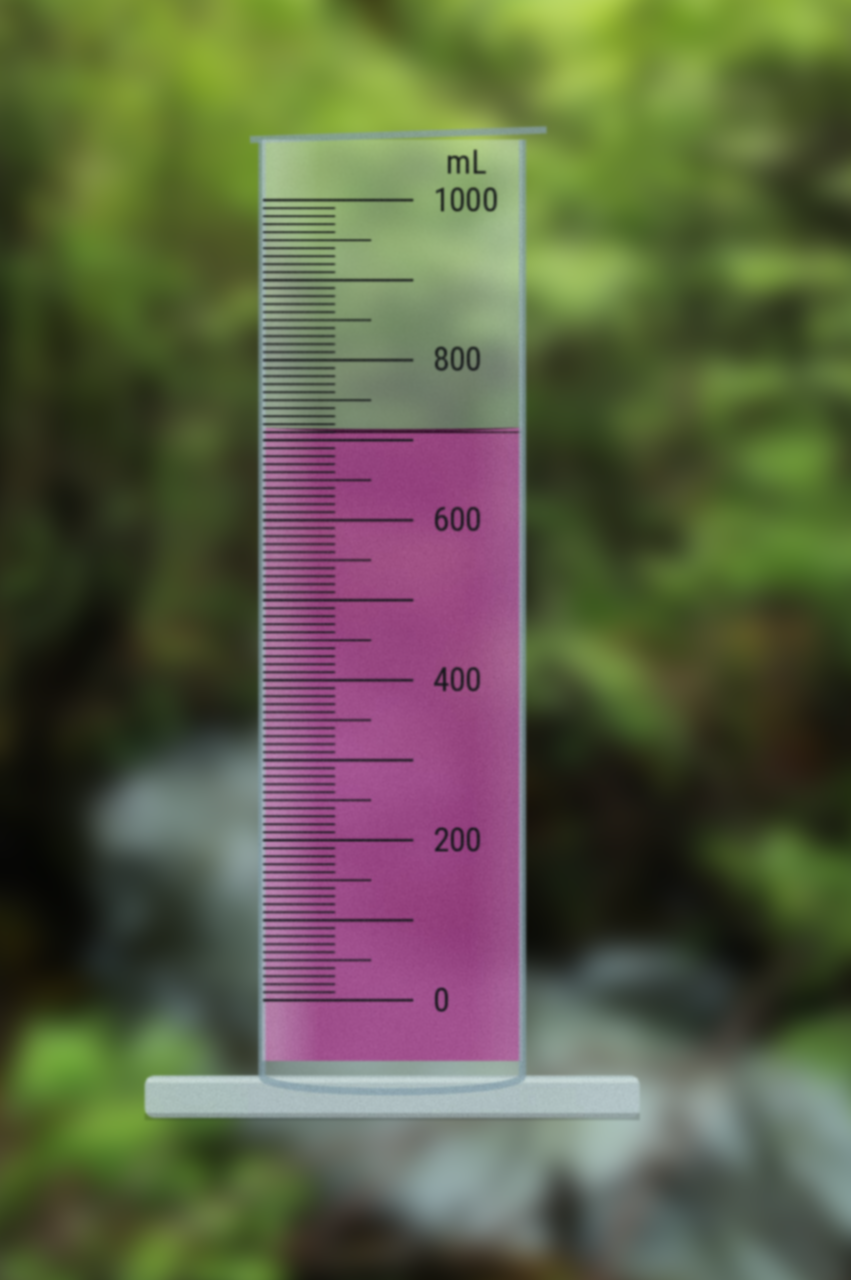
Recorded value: 710 mL
